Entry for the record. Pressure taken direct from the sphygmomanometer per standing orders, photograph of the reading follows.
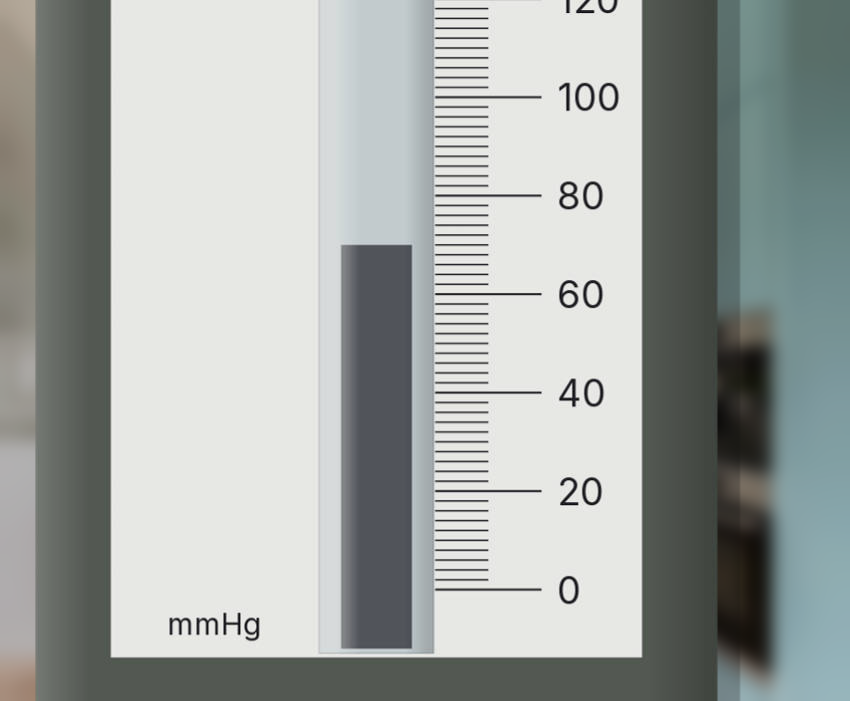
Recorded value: 70 mmHg
